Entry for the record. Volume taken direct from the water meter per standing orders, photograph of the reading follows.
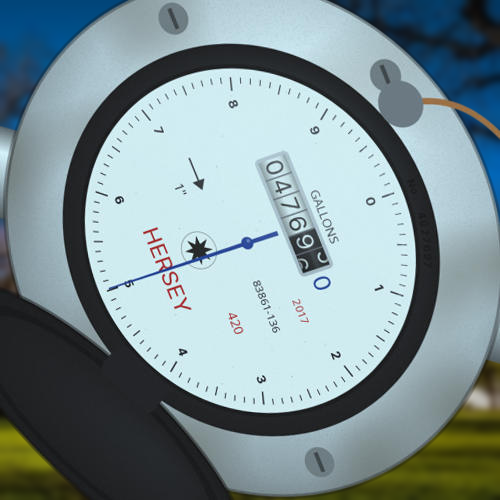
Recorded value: 476955.0 gal
